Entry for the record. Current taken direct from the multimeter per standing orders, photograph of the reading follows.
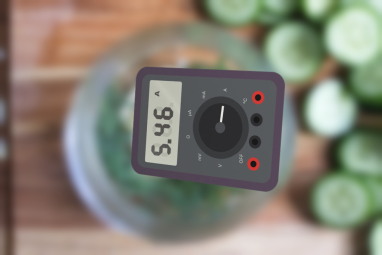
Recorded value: 5.46 A
